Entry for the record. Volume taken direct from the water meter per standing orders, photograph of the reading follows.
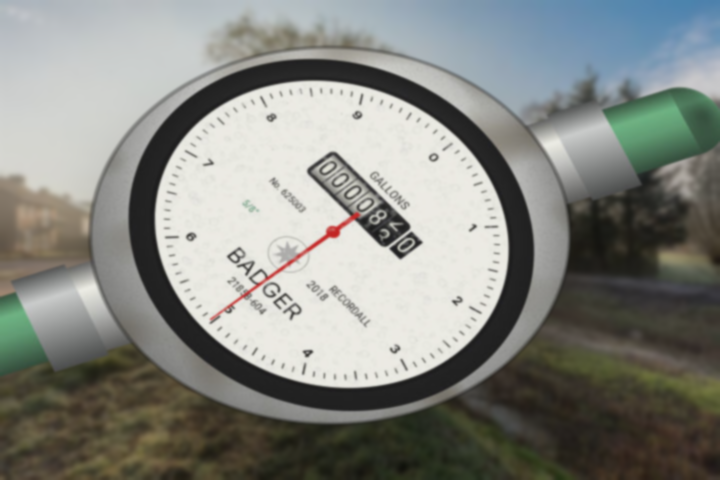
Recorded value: 825.0 gal
